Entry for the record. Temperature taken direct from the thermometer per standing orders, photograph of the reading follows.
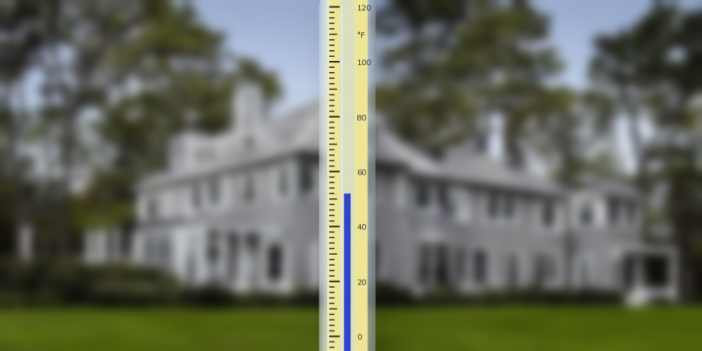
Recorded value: 52 °F
